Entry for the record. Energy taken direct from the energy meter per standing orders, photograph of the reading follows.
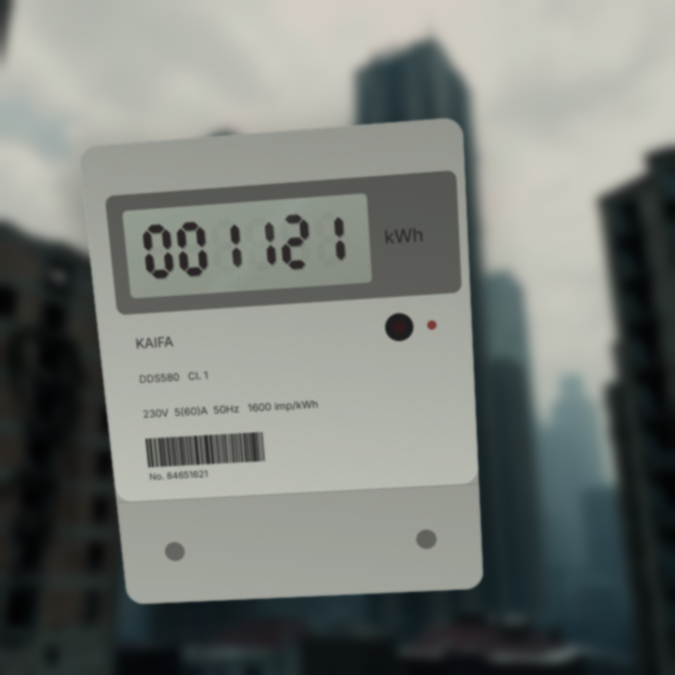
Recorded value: 1121 kWh
